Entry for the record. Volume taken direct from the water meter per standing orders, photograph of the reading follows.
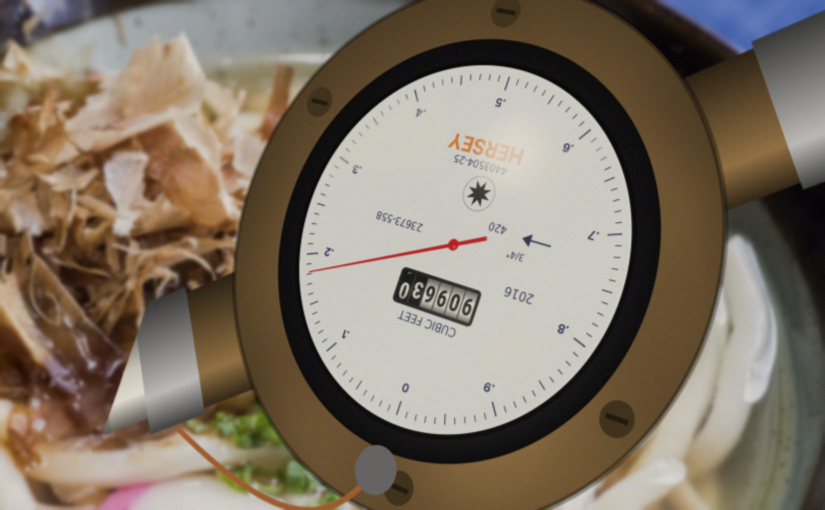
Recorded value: 909630.18 ft³
